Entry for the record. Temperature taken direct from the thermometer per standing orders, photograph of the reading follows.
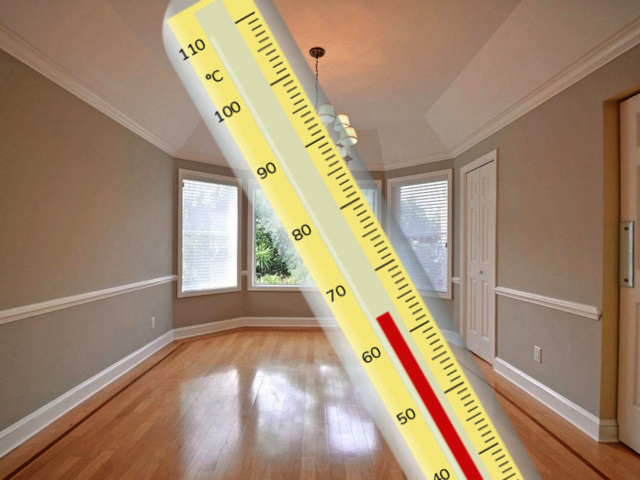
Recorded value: 64 °C
